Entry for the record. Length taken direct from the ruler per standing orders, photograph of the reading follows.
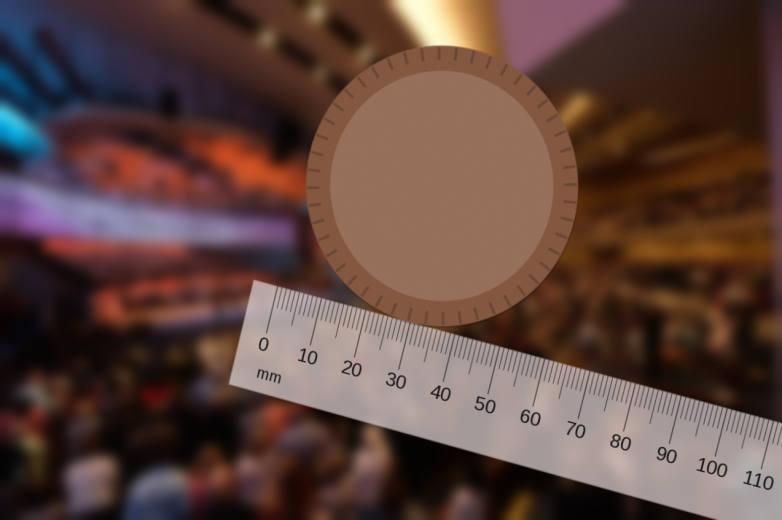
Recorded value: 59 mm
